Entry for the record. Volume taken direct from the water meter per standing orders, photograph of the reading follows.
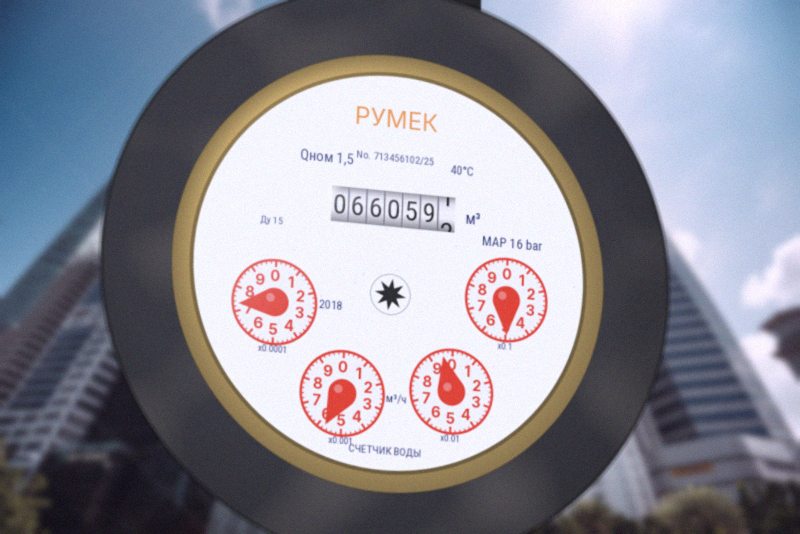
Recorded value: 660591.4957 m³
